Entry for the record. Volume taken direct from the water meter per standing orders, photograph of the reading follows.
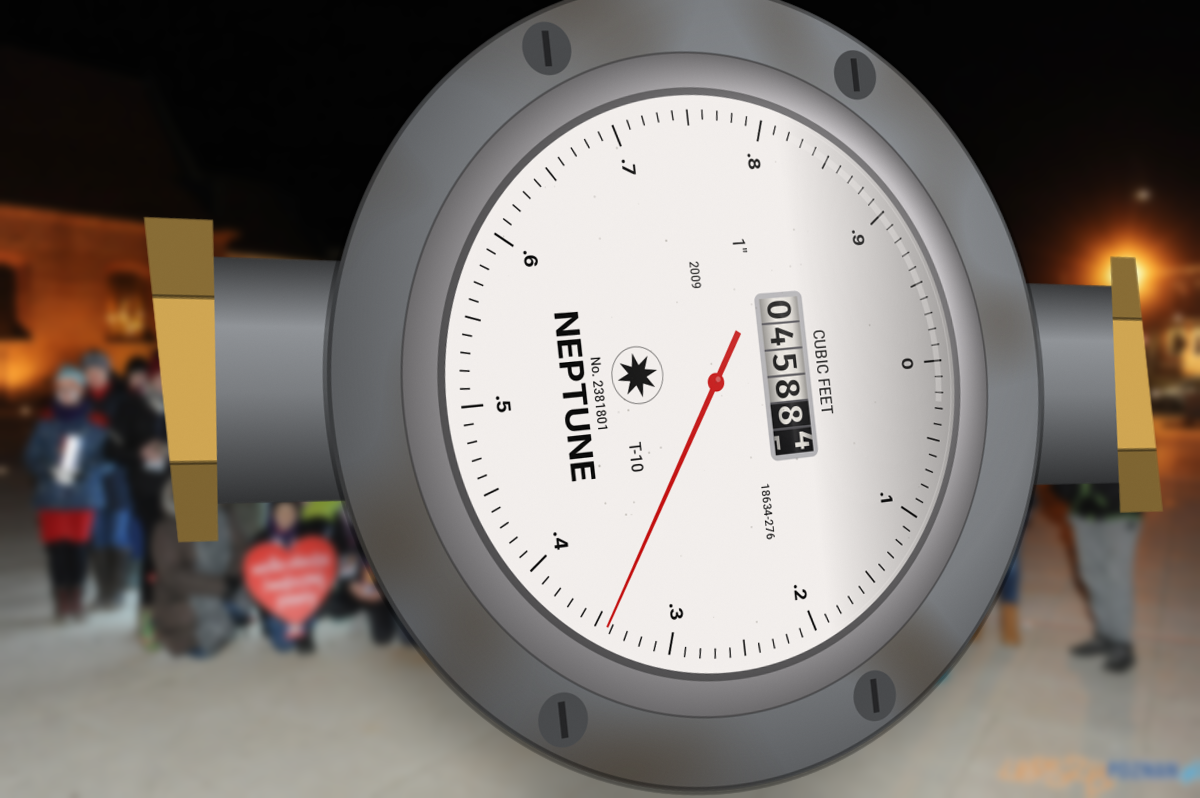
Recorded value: 45884.34 ft³
